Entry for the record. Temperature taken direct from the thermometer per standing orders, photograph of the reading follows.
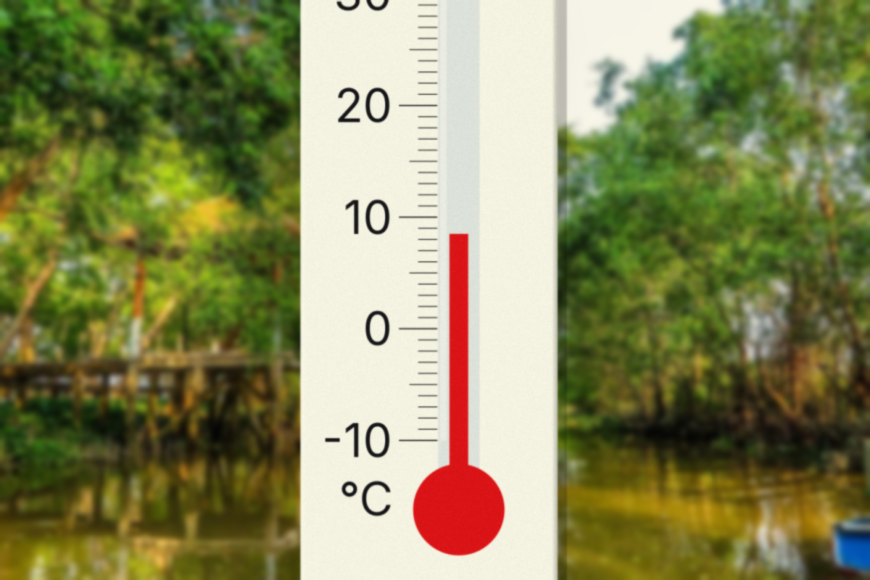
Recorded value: 8.5 °C
